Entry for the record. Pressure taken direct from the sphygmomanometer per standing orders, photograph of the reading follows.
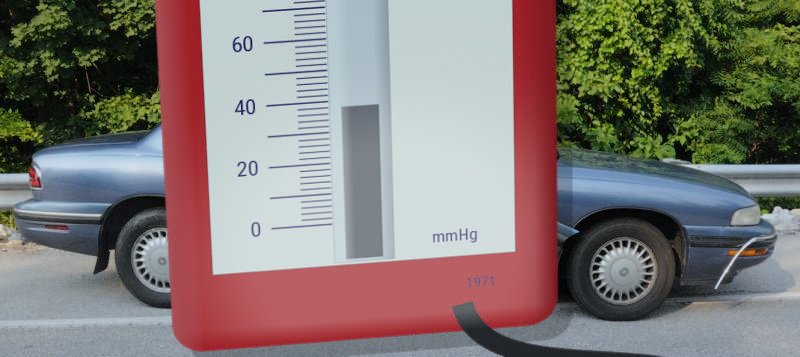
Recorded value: 38 mmHg
